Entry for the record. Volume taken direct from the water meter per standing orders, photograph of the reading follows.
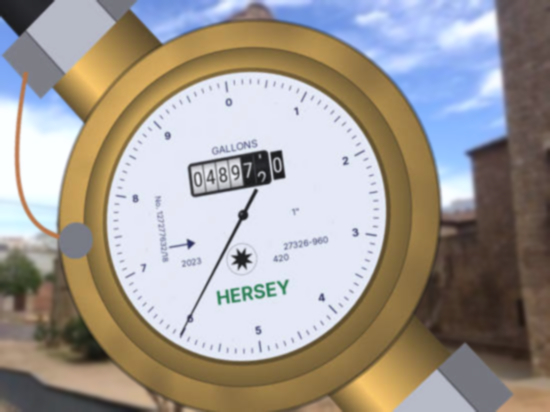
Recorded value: 489716.0 gal
